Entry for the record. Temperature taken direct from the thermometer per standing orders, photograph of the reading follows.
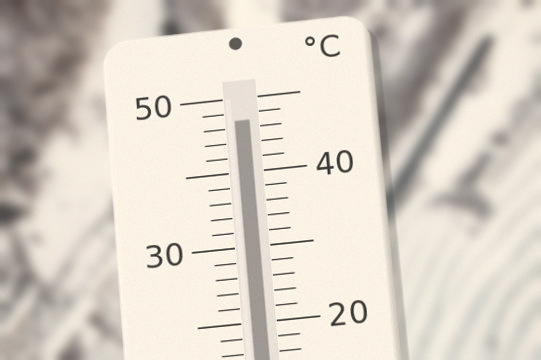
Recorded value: 47 °C
